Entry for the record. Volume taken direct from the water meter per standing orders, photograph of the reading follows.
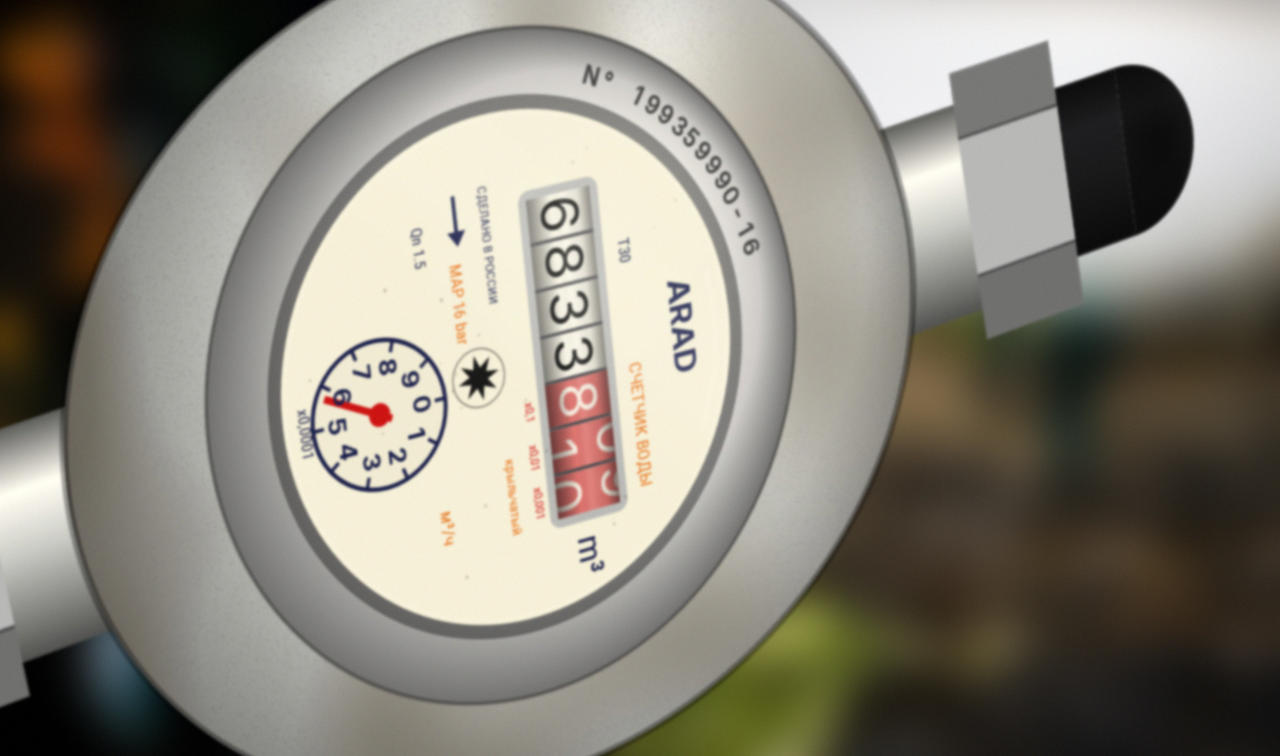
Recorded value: 6833.8095 m³
